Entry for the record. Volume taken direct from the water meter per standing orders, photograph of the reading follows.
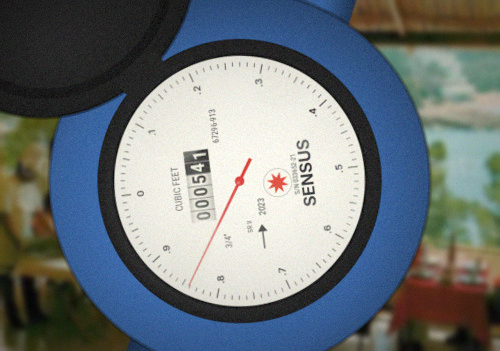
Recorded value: 540.84 ft³
